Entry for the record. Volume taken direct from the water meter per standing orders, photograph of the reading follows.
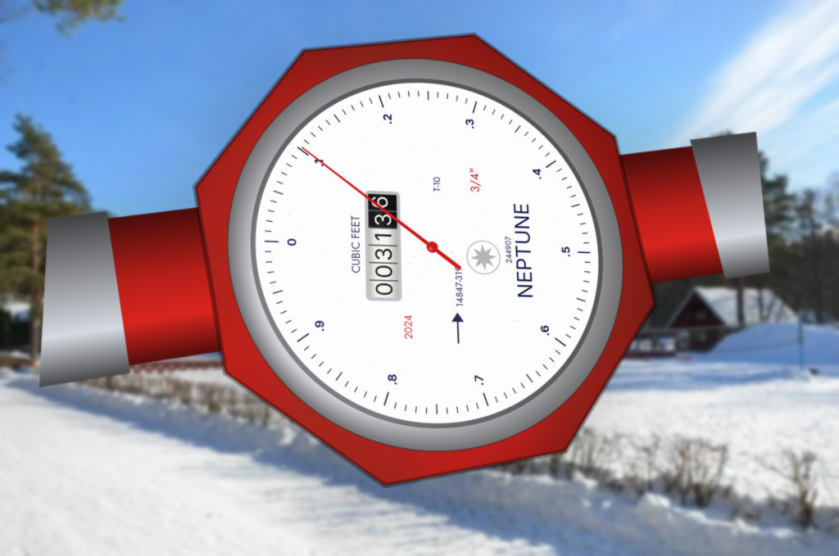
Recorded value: 3136.10 ft³
